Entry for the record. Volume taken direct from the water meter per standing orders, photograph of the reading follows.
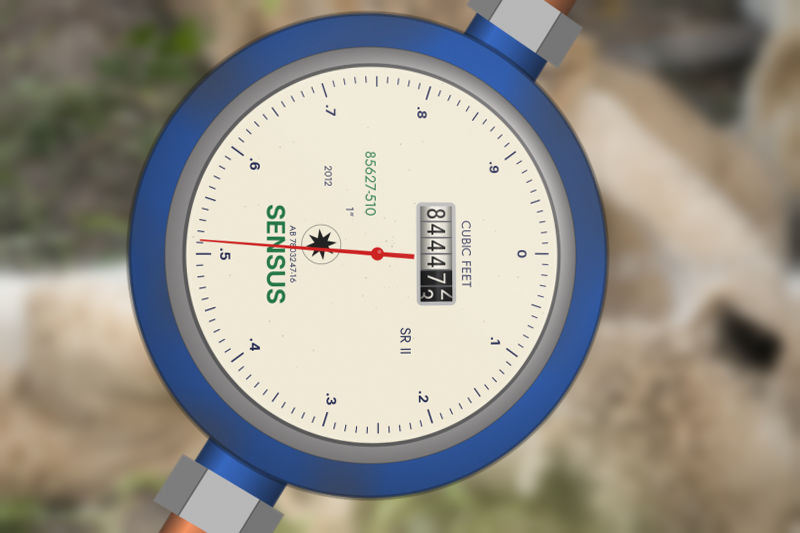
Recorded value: 844472.51 ft³
